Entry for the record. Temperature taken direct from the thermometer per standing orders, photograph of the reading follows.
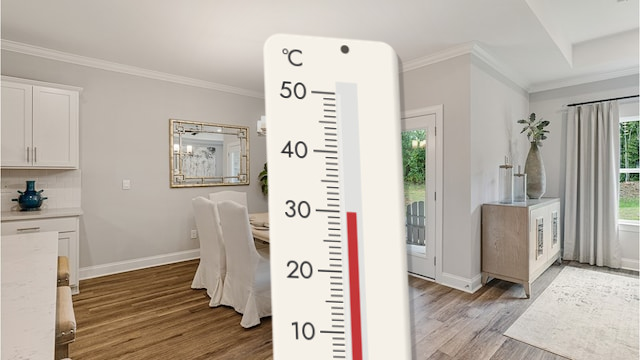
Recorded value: 30 °C
